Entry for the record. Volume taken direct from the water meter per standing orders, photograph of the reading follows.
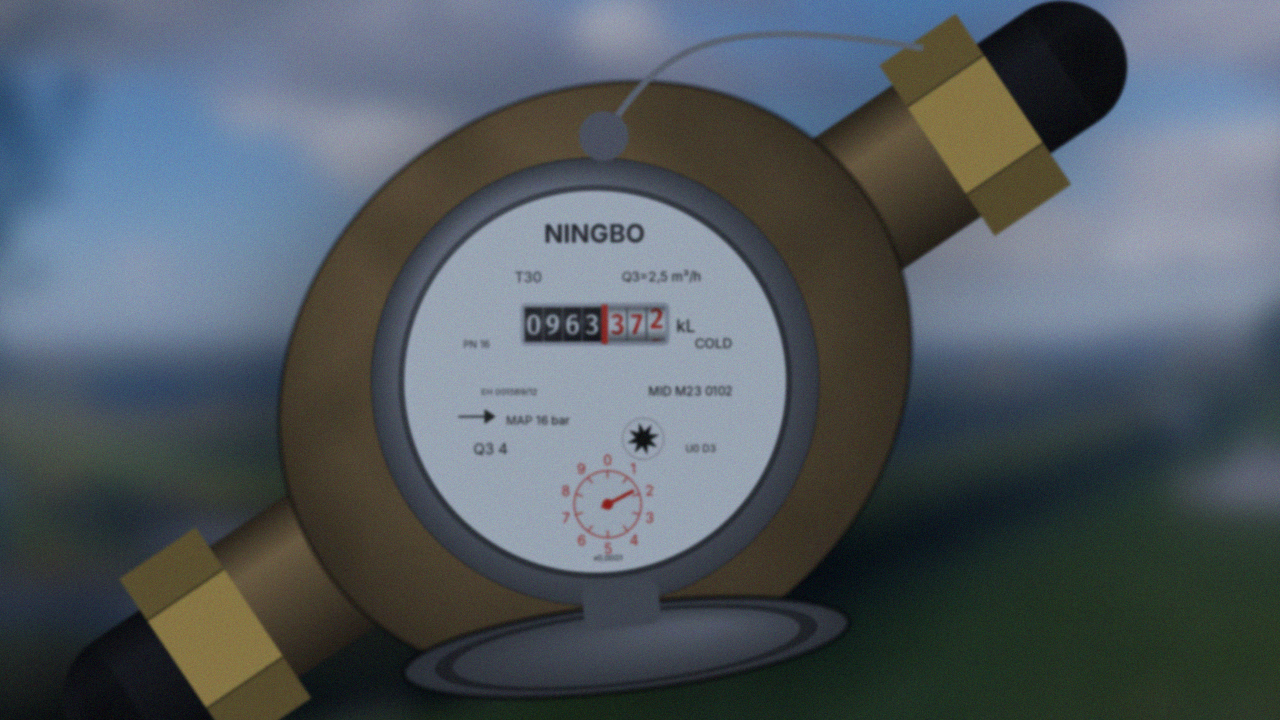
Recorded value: 963.3721 kL
